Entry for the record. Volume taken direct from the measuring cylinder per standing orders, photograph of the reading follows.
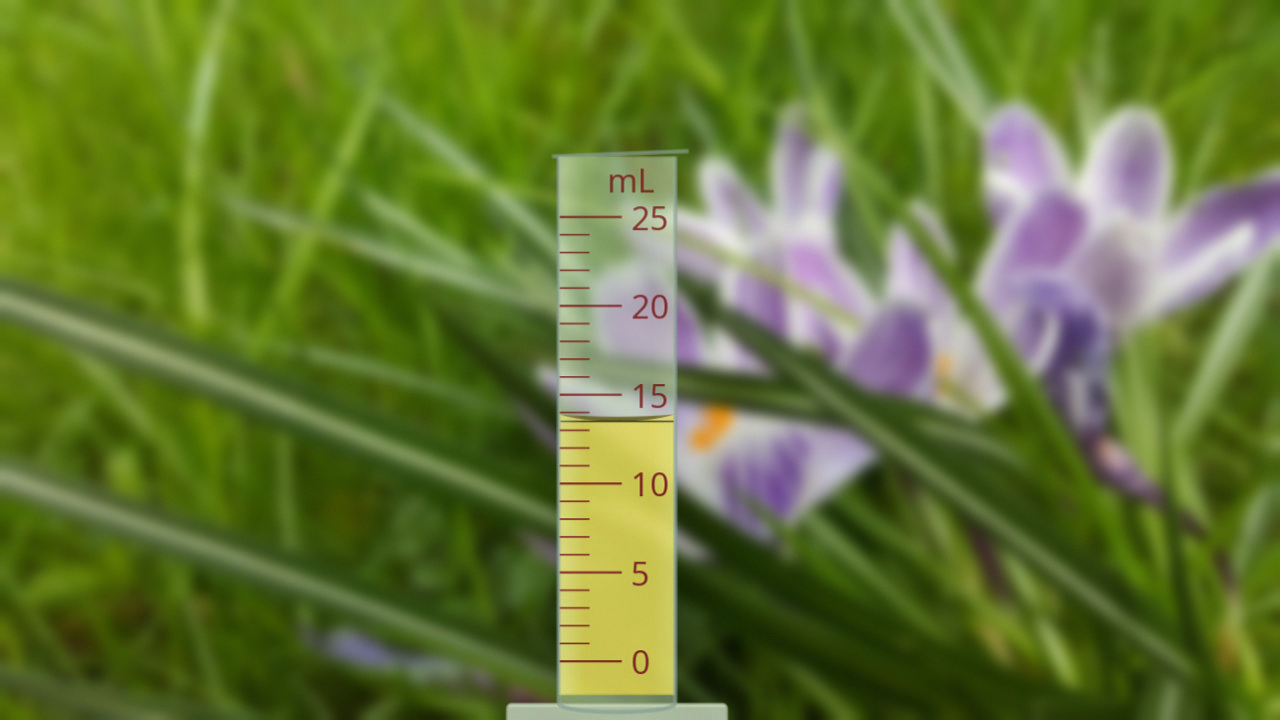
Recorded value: 13.5 mL
